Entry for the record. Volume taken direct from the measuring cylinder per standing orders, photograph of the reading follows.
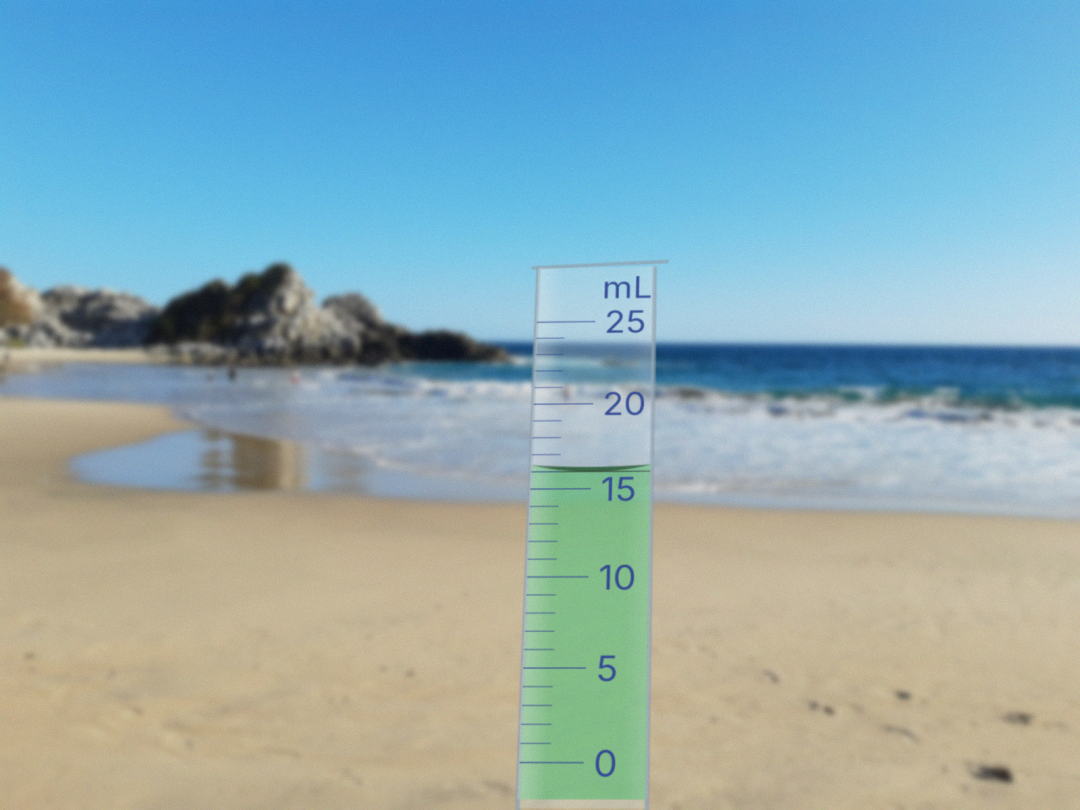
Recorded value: 16 mL
